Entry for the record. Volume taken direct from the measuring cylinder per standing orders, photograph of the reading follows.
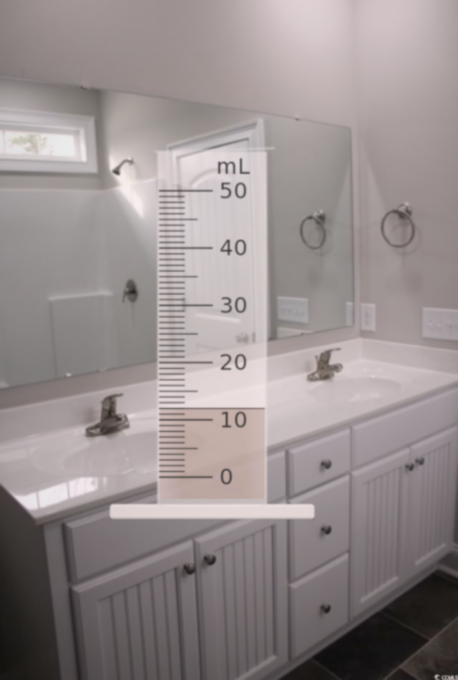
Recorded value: 12 mL
